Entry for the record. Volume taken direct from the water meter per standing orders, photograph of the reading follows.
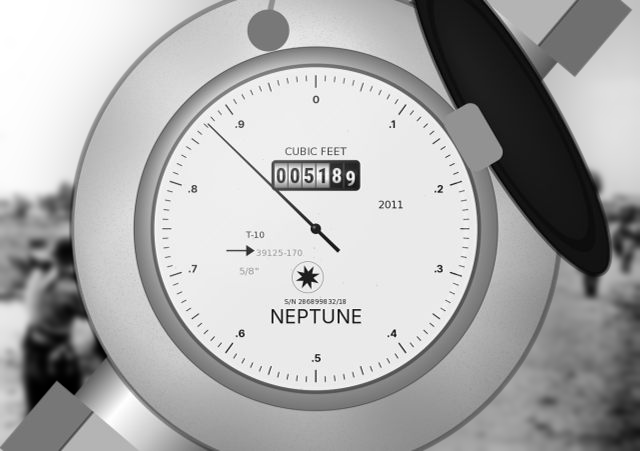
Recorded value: 5188.87 ft³
